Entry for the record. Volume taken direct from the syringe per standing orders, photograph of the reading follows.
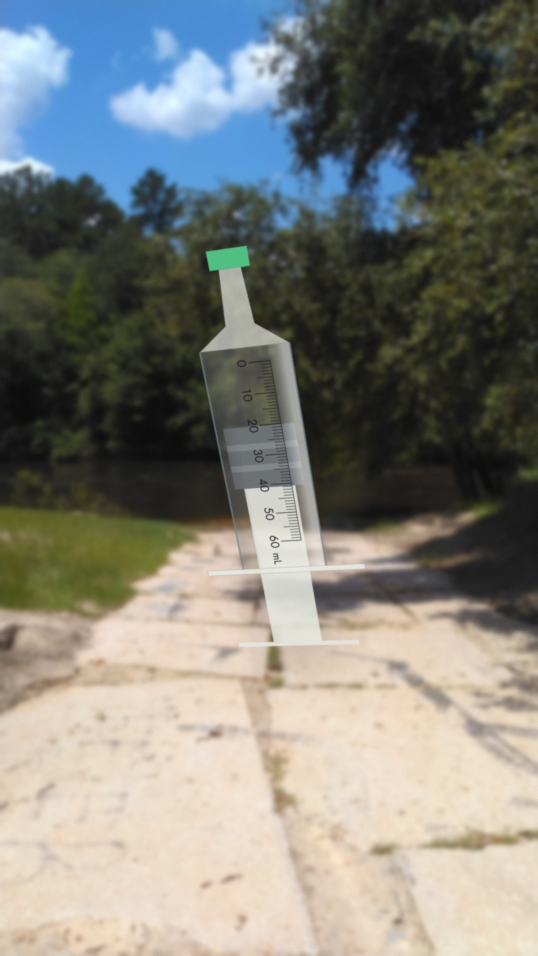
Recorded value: 20 mL
